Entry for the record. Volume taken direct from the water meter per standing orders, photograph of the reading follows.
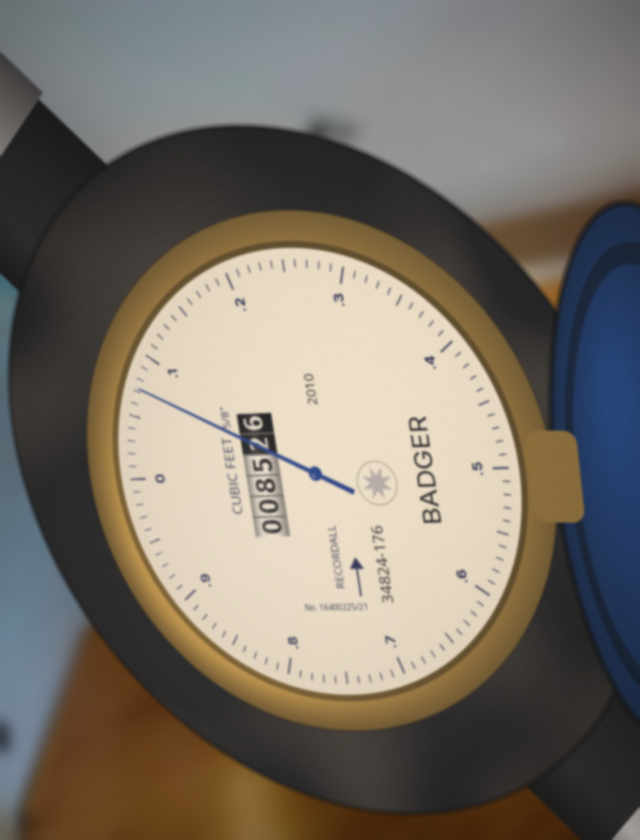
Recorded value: 8526.07 ft³
